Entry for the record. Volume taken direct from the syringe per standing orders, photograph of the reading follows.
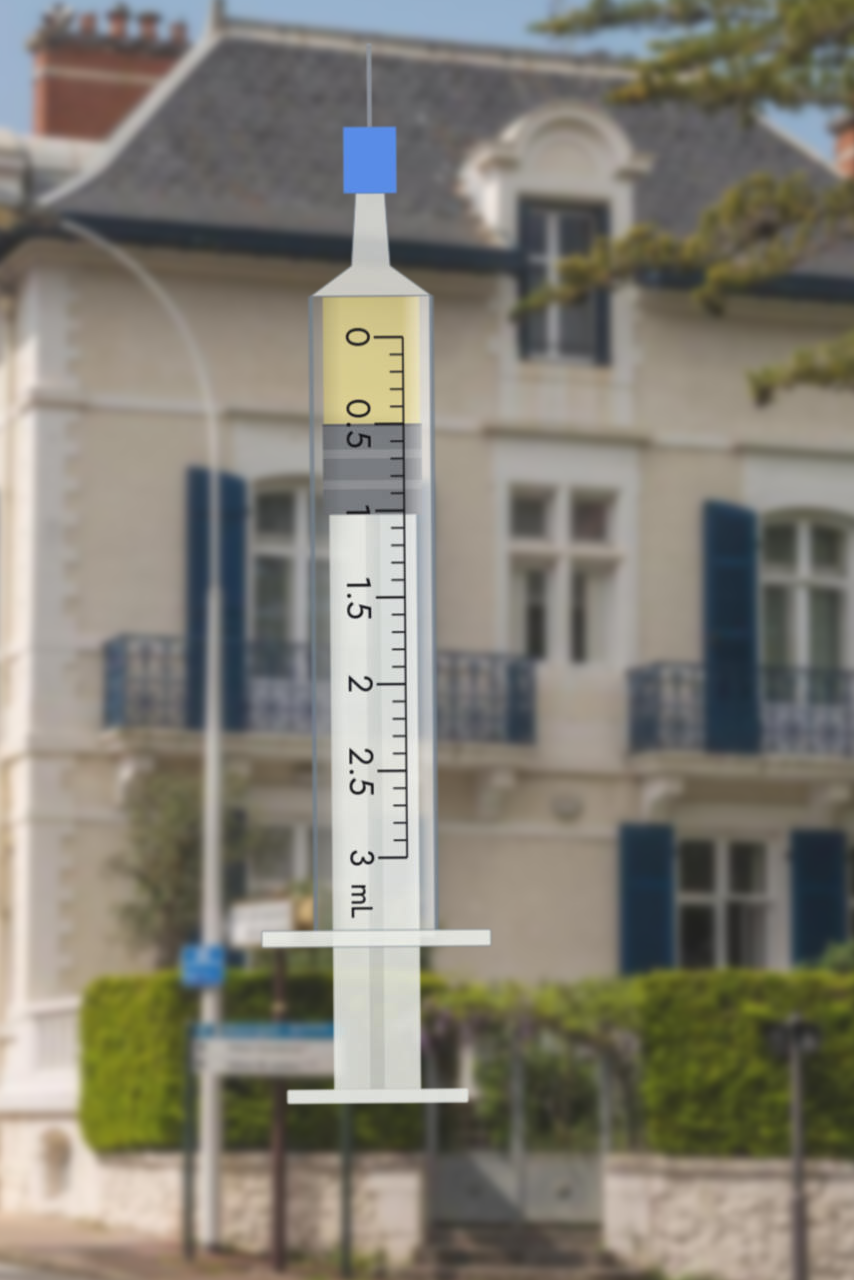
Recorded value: 0.5 mL
